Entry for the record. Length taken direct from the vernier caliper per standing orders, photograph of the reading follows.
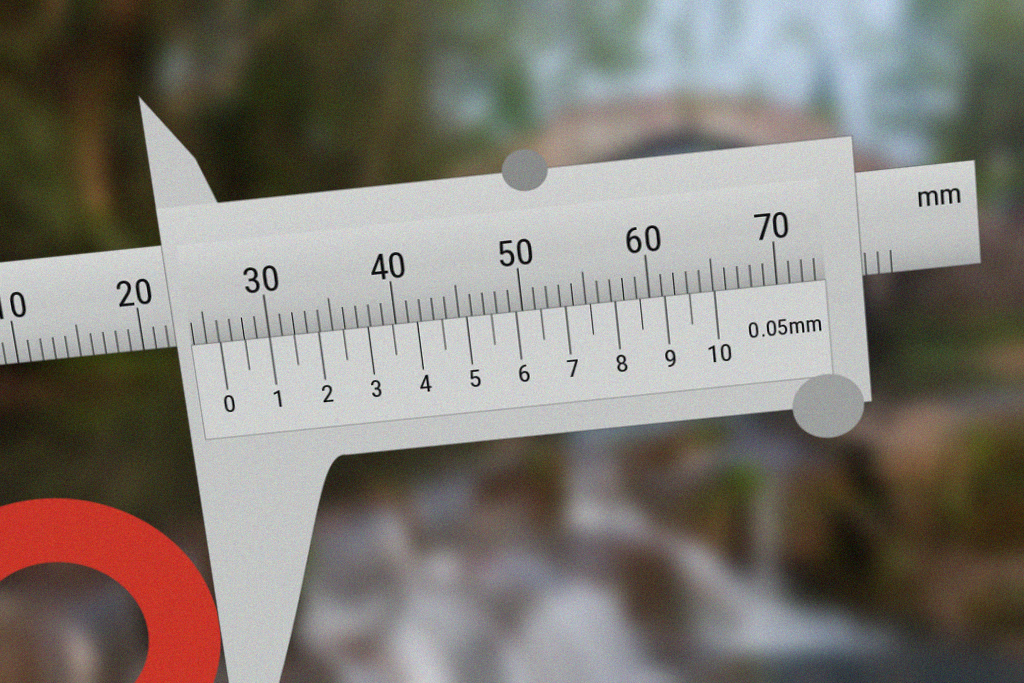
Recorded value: 26.1 mm
